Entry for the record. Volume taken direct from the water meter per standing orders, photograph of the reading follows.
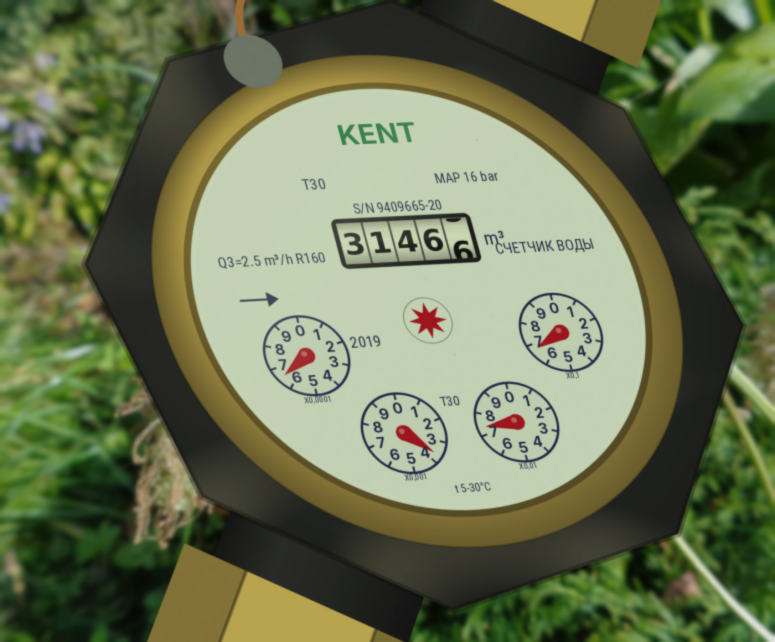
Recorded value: 31465.6736 m³
